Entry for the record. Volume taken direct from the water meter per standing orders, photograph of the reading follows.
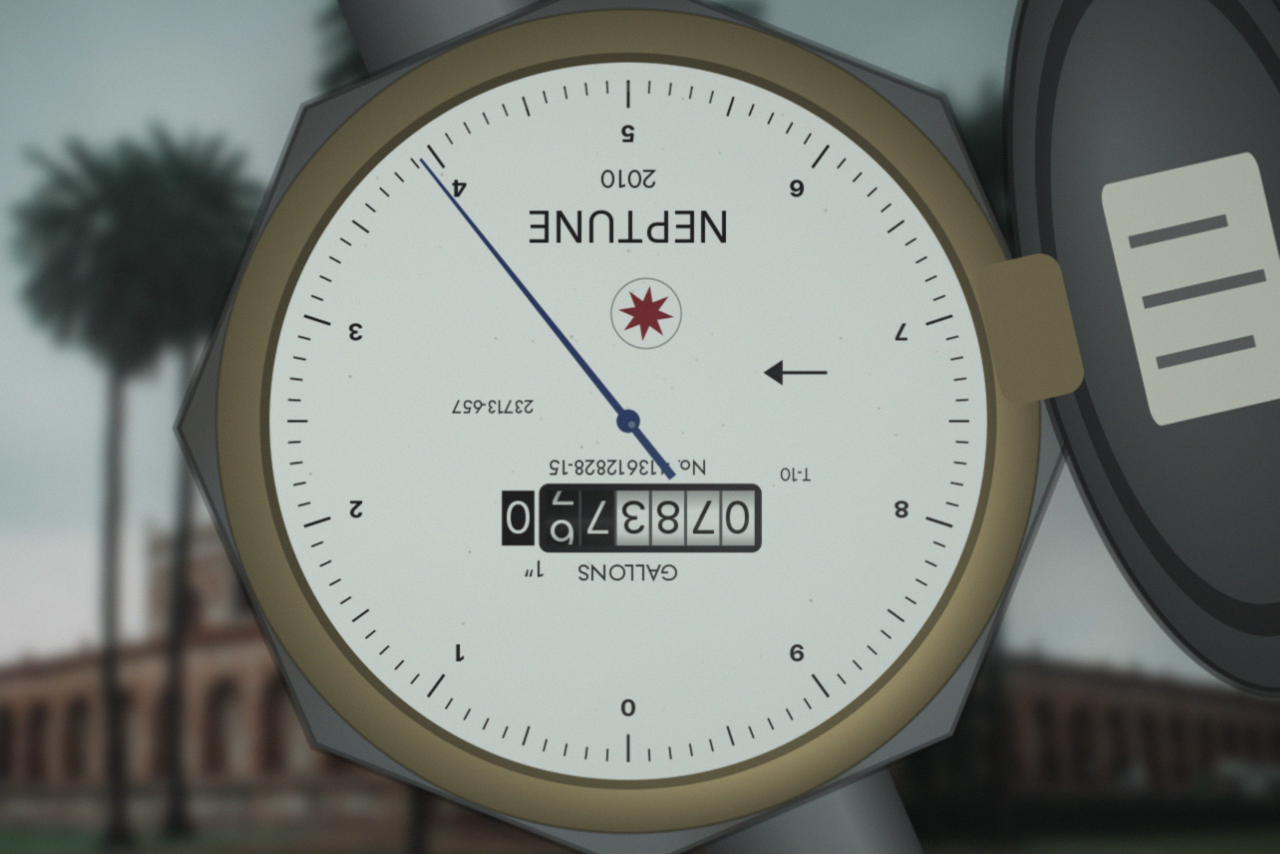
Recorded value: 783763.9 gal
